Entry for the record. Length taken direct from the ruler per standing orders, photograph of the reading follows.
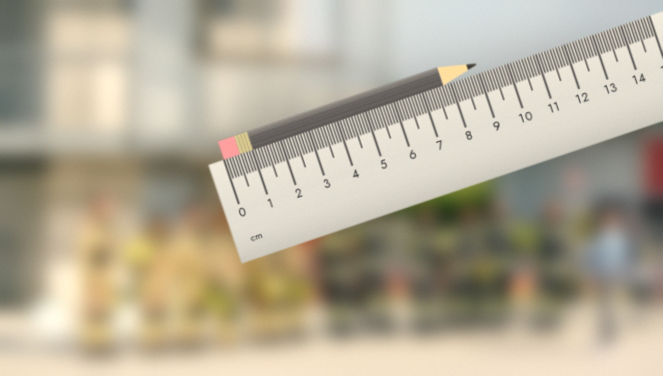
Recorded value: 9 cm
